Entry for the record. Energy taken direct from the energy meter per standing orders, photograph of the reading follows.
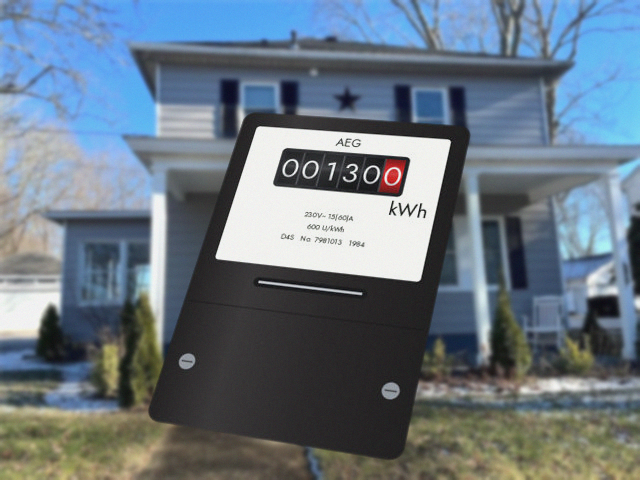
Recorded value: 130.0 kWh
